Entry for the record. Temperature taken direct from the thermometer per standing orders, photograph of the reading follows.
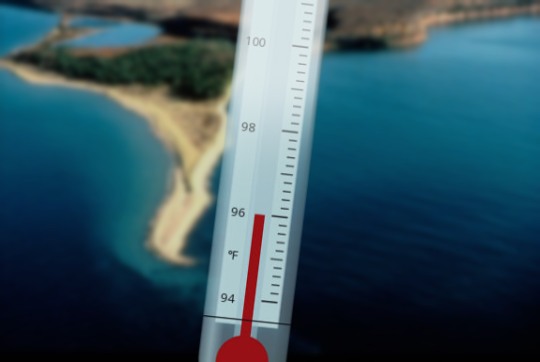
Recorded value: 96 °F
